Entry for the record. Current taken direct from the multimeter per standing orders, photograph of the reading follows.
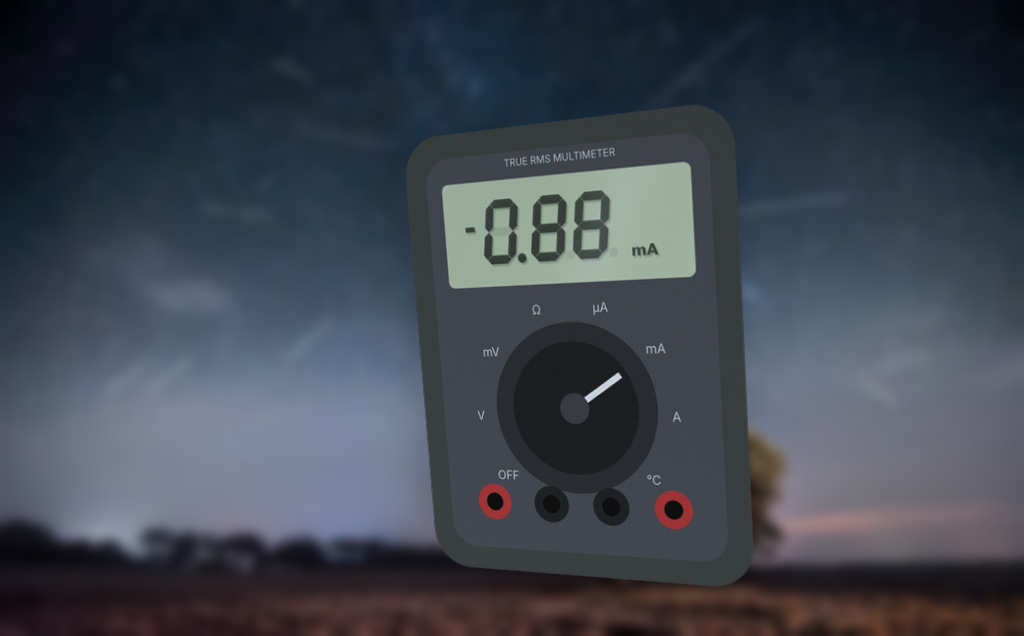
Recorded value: -0.88 mA
